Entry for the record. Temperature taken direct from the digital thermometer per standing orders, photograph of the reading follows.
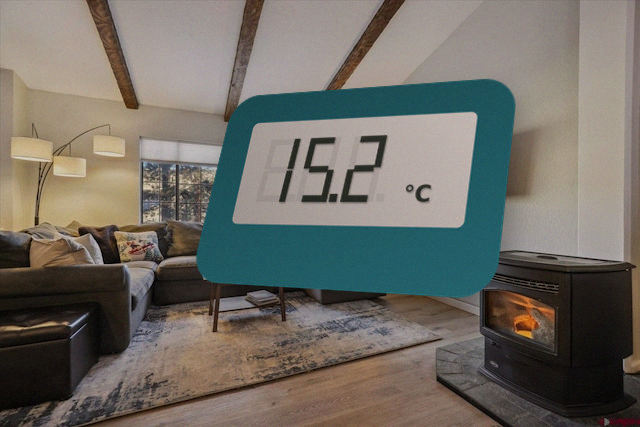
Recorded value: 15.2 °C
